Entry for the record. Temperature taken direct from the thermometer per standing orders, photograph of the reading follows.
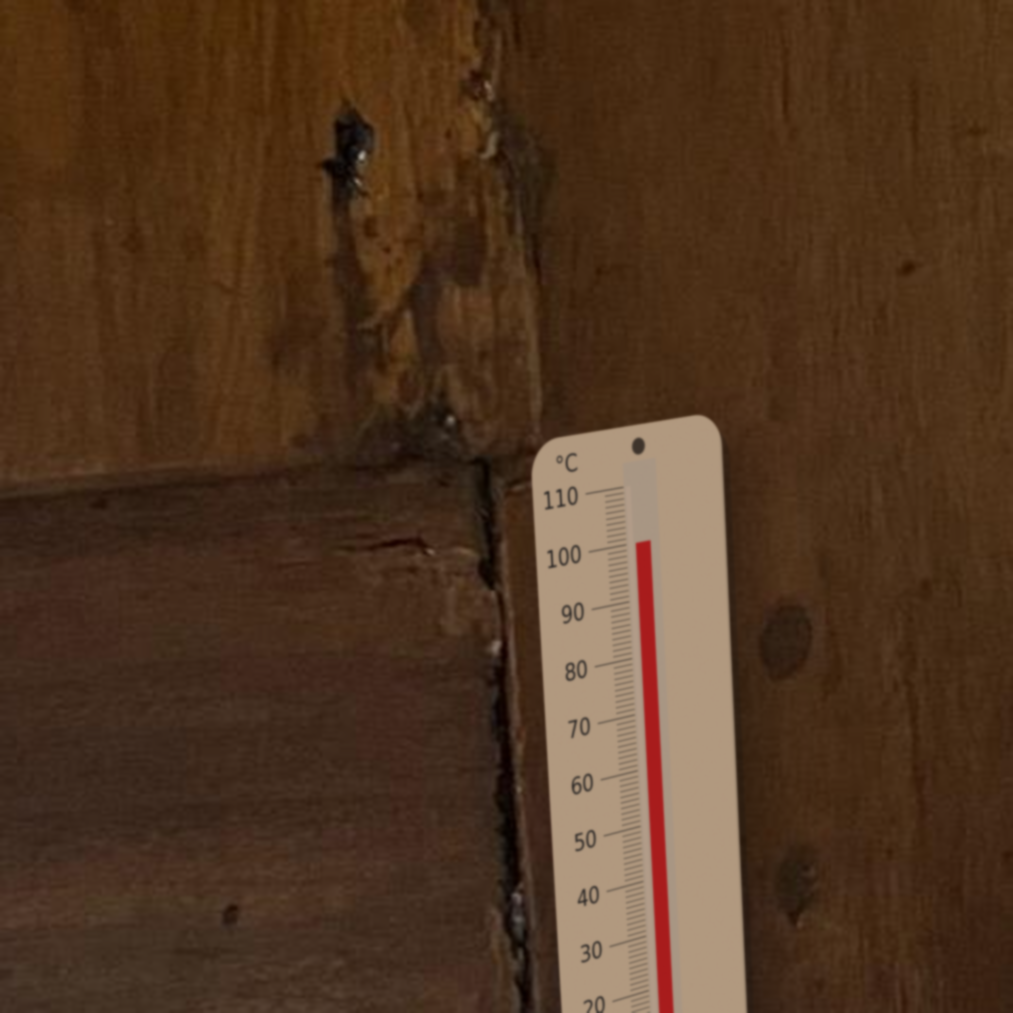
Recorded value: 100 °C
